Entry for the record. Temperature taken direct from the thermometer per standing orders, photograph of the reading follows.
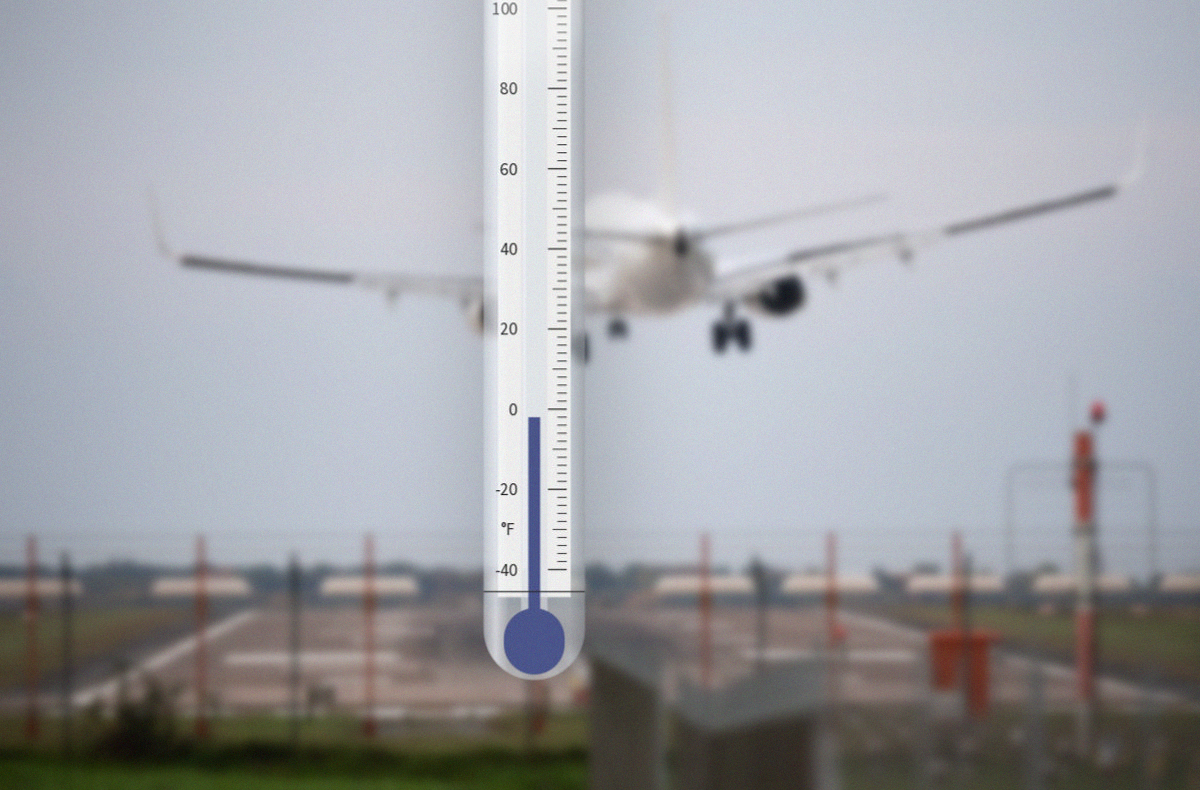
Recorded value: -2 °F
